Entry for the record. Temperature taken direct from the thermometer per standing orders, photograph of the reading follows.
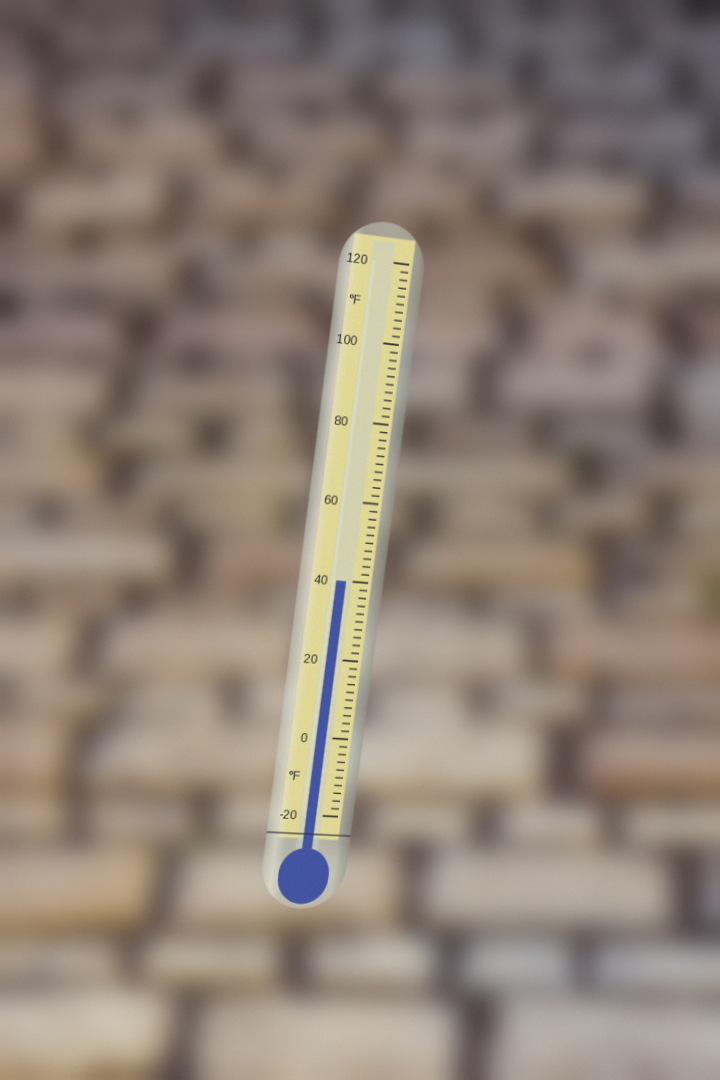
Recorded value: 40 °F
